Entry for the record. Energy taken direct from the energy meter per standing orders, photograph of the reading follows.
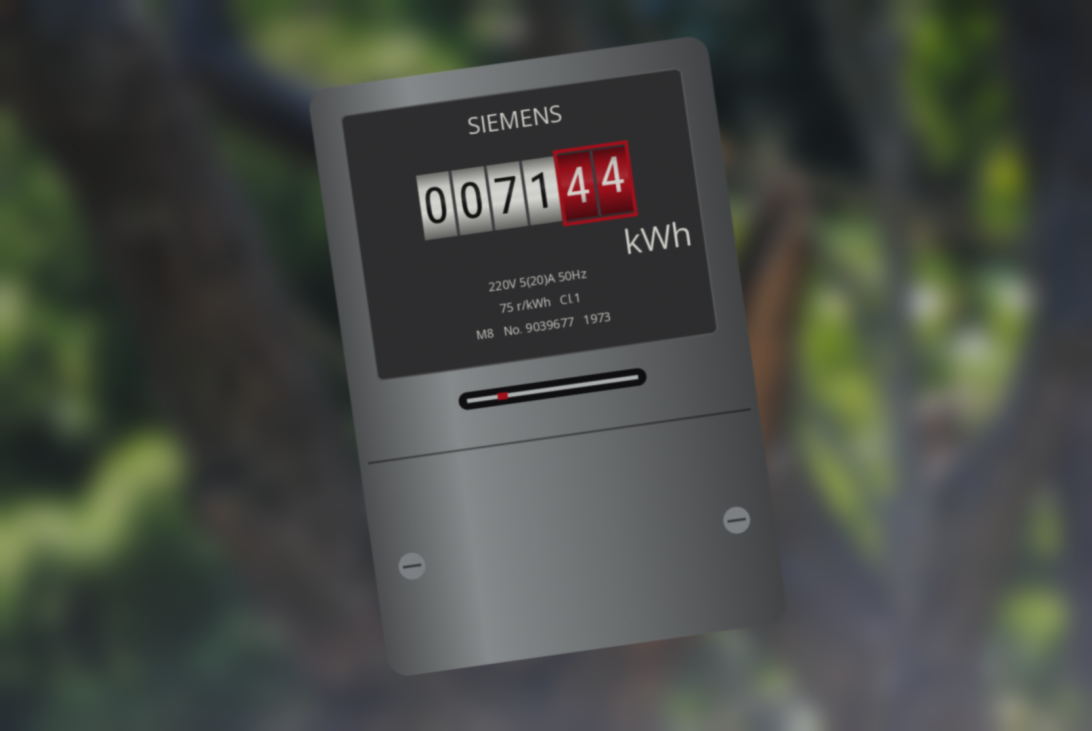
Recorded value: 71.44 kWh
